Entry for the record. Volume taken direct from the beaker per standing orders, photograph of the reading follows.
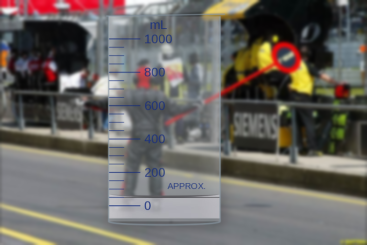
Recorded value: 50 mL
